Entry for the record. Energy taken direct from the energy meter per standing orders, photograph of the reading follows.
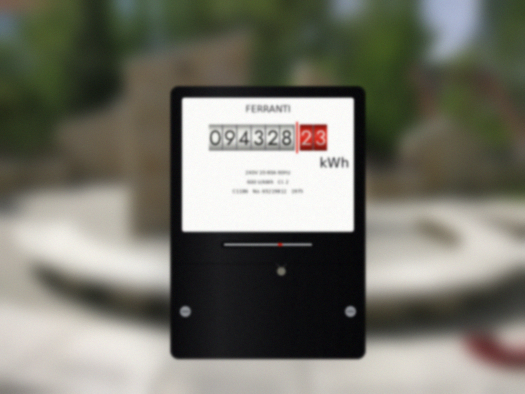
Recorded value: 94328.23 kWh
